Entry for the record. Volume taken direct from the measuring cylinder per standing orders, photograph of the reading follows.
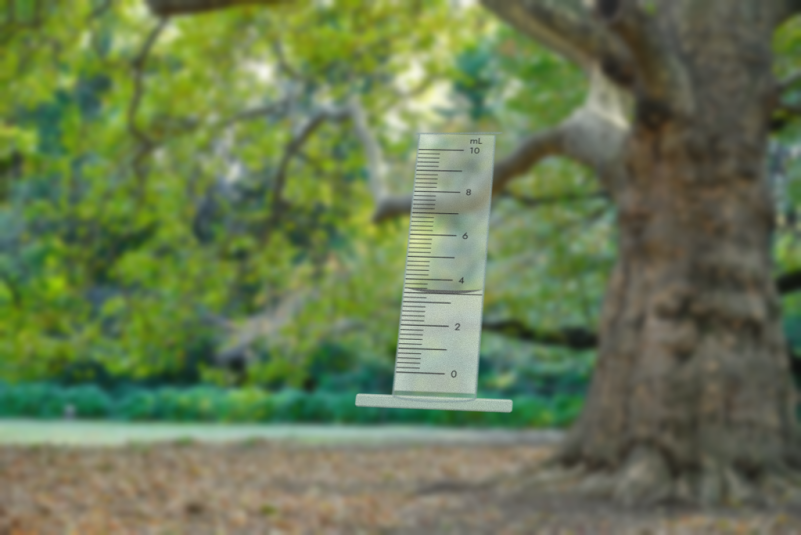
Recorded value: 3.4 mL
